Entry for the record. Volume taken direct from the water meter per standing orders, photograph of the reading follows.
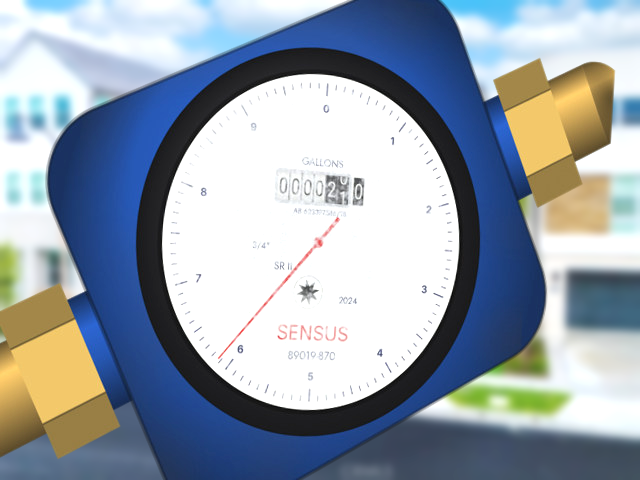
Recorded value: 206.1 gal
